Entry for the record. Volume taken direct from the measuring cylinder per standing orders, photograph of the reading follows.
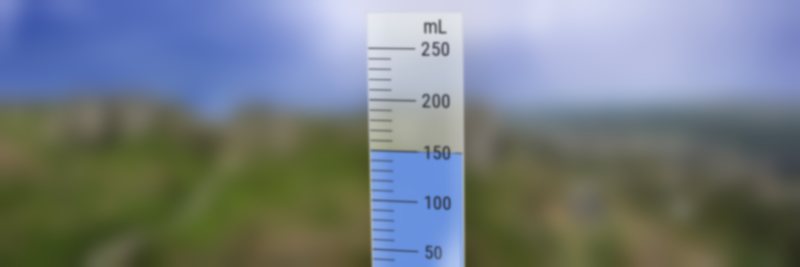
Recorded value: 150 mL
